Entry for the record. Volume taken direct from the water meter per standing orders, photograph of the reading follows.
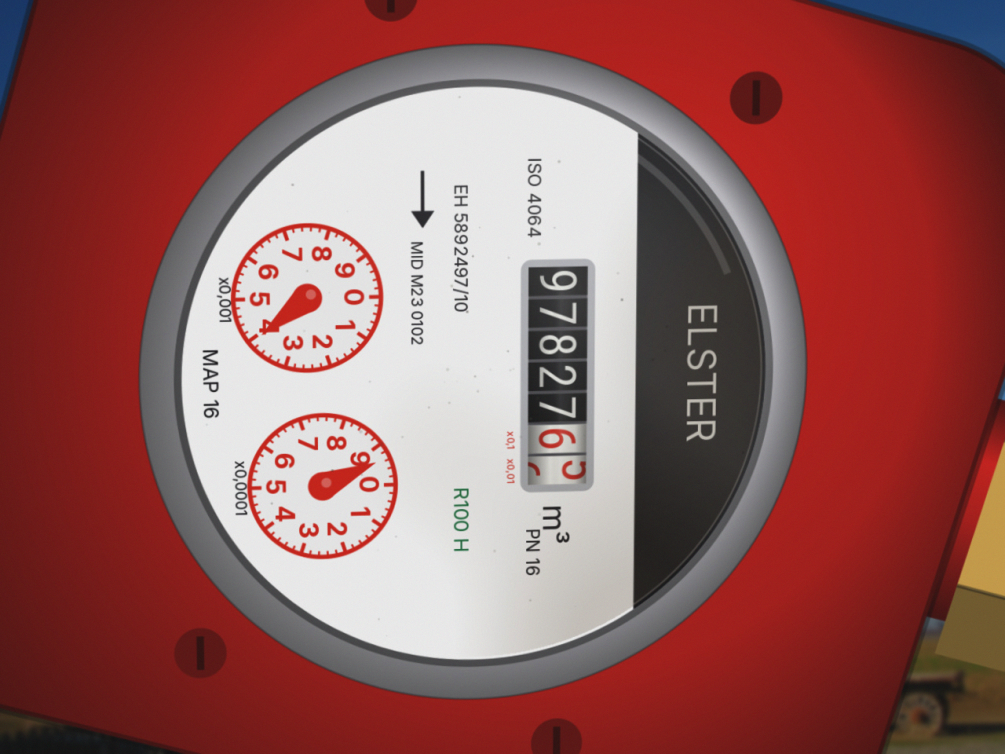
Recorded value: 97827.6539 m³
